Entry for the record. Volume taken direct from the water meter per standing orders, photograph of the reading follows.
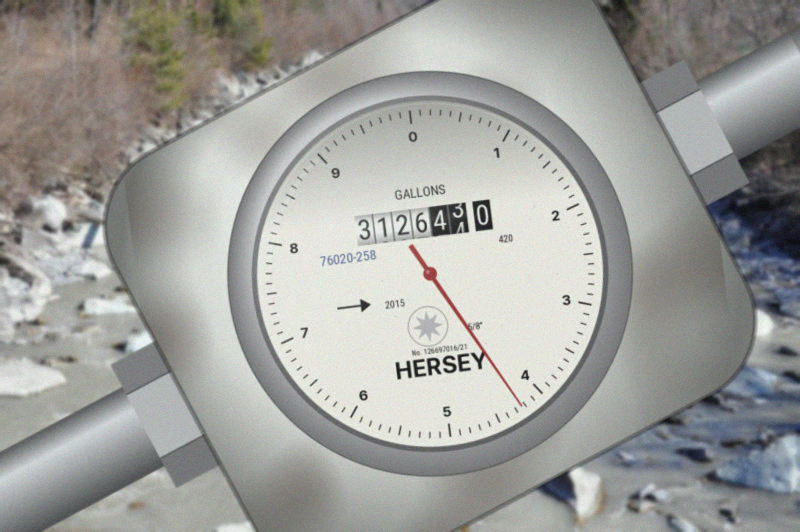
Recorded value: 3126434.2 gal
